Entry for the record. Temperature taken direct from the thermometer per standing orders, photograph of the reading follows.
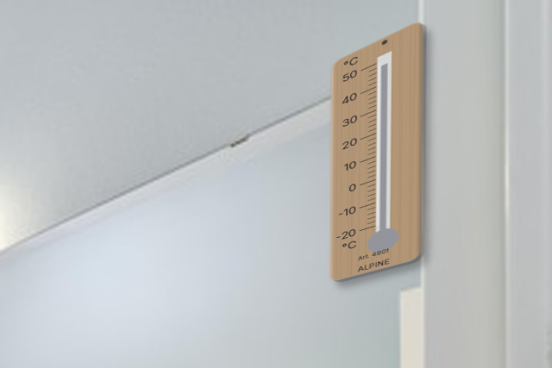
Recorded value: 48 °C
